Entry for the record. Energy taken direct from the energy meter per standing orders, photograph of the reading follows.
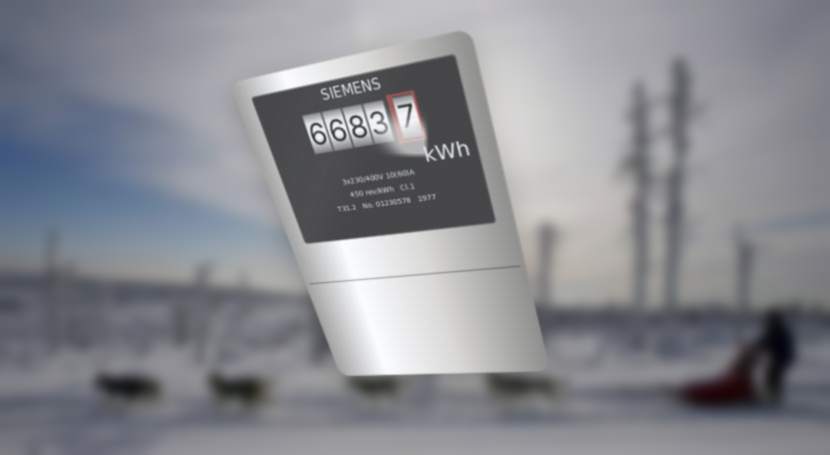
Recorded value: 6683.7 kWh
